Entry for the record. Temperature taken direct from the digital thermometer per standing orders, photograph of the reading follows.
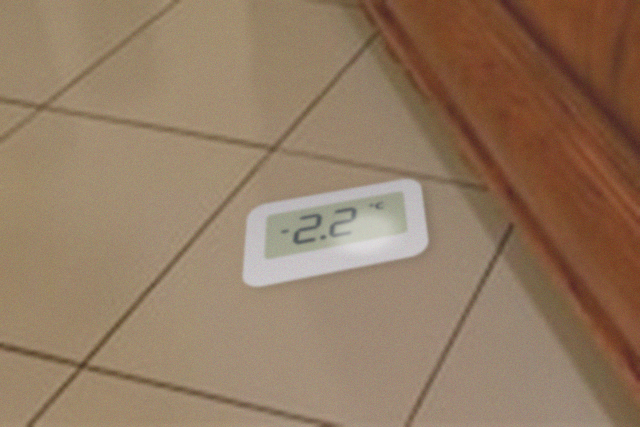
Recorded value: -2.2 °C
